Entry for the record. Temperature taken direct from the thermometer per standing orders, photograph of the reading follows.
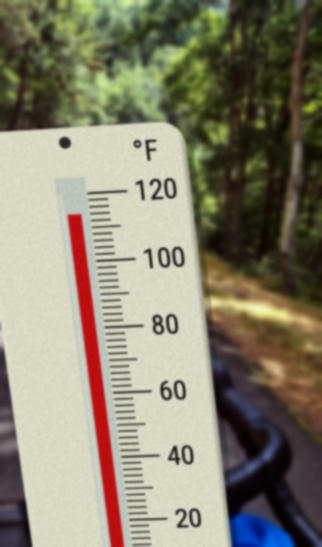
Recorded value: 114 °F
